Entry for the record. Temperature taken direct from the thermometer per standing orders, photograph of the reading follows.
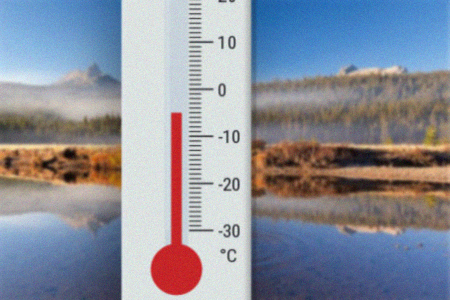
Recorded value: -5 °C
